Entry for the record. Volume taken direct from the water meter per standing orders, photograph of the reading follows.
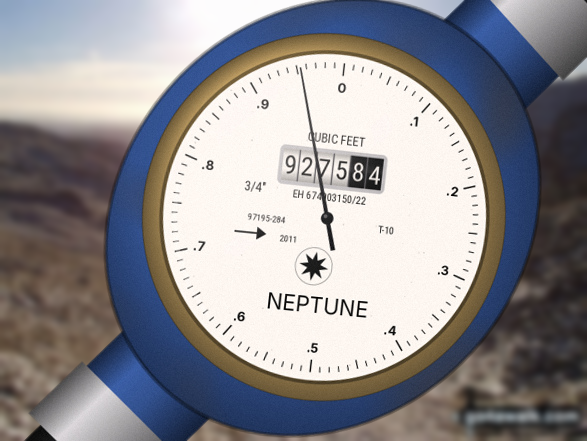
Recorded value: 927583.95 ft³
